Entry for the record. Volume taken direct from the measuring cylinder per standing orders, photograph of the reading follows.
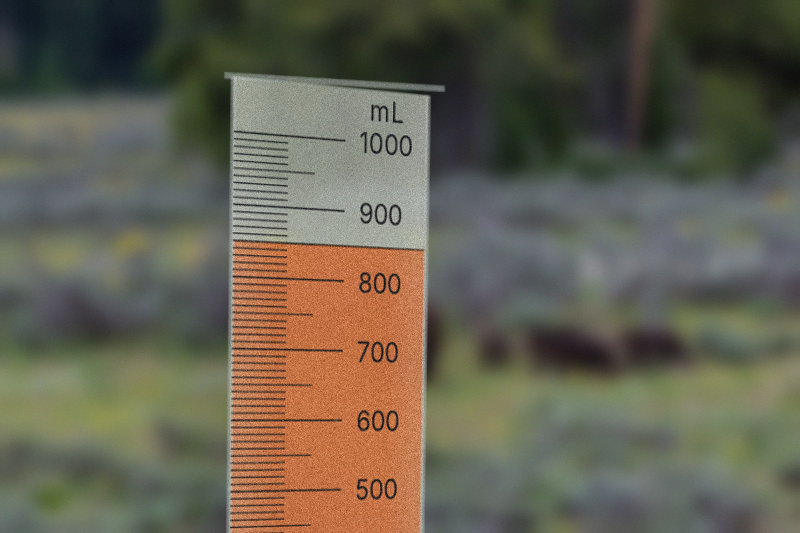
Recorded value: 850 mL
